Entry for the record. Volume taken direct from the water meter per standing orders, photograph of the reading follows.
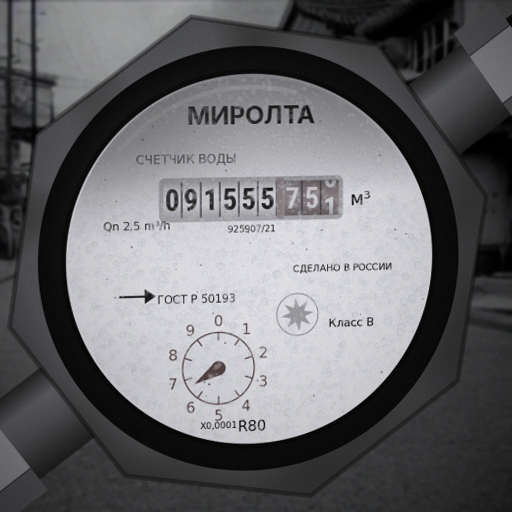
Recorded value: 91555.7506 m³
